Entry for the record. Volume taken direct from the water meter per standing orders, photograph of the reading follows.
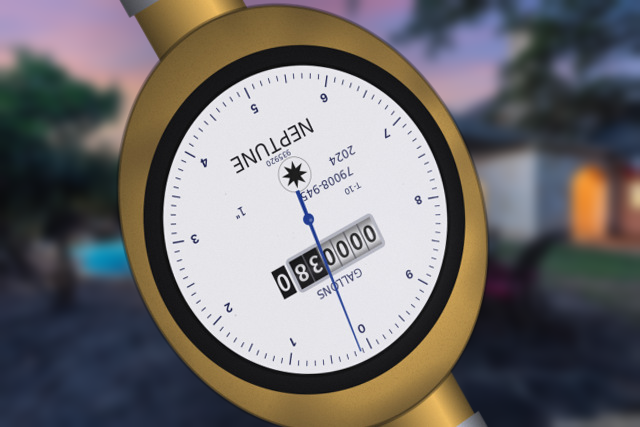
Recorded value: 380.1 gal
